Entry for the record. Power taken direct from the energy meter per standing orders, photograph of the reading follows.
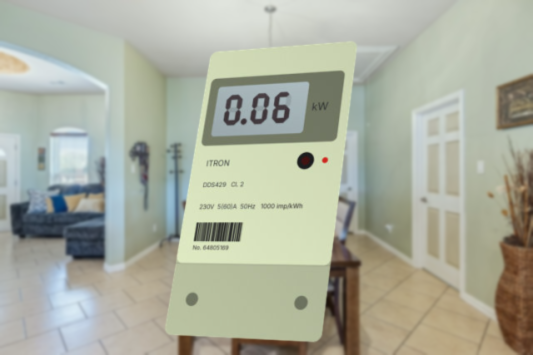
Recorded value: 0.06 kW
